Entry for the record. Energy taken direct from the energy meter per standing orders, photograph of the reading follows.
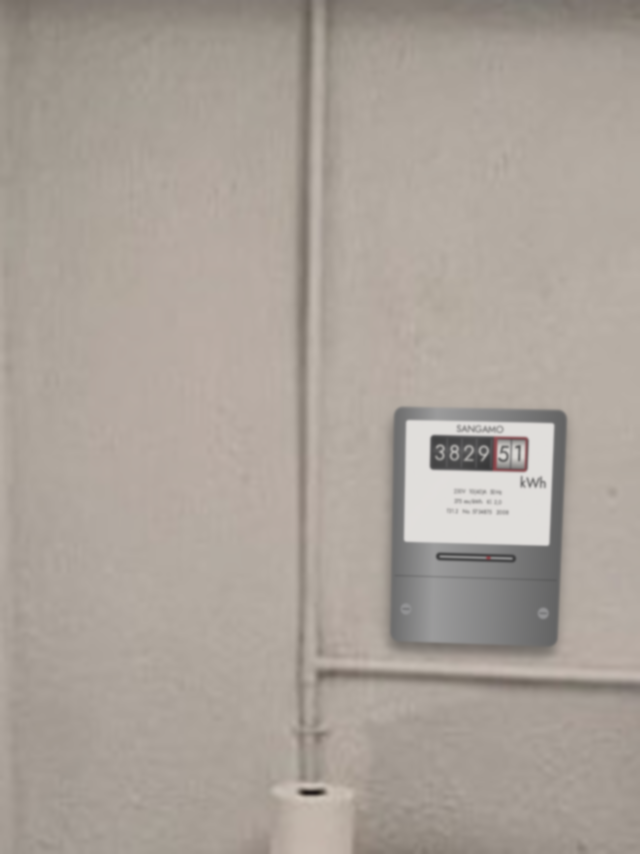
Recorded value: 3829.51 kWh
